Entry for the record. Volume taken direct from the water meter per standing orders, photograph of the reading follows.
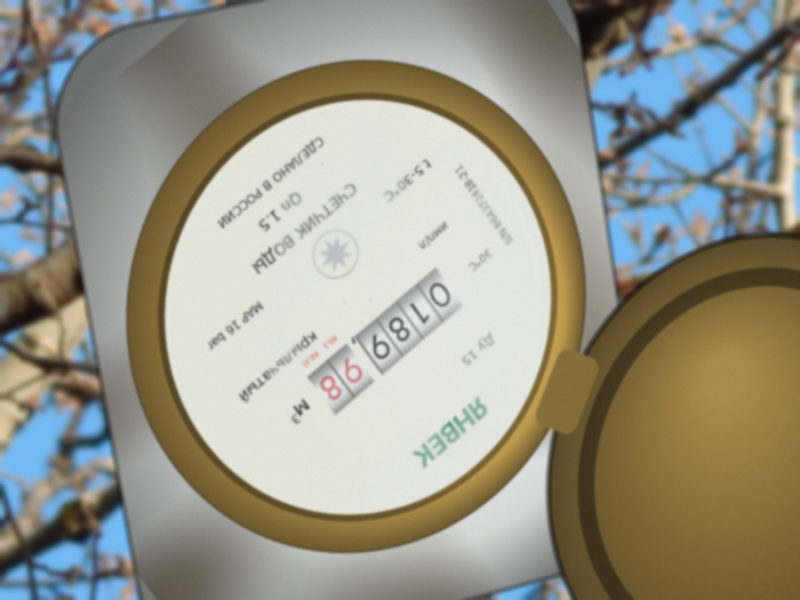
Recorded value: 189.98 m³
